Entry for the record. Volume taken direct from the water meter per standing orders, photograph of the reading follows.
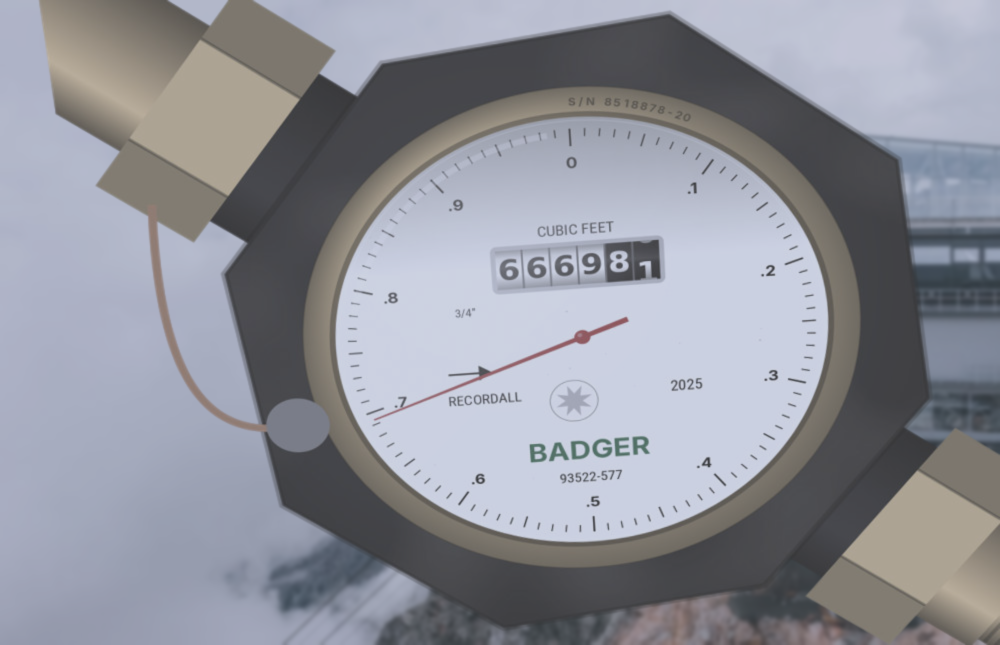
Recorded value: 666980.69 ft³
